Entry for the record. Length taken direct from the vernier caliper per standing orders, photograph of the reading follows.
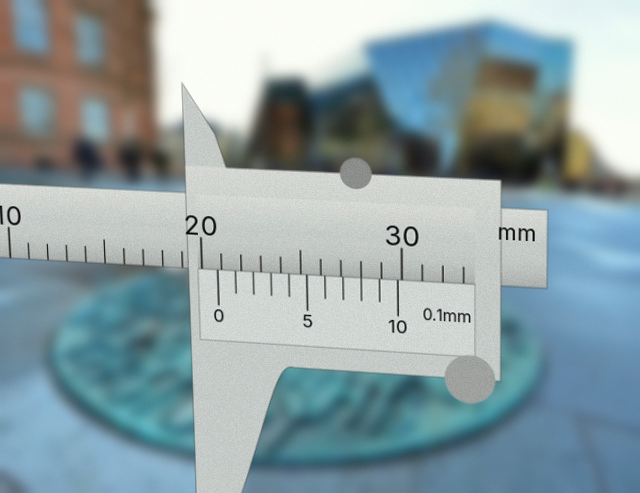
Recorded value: 20.8 mm
